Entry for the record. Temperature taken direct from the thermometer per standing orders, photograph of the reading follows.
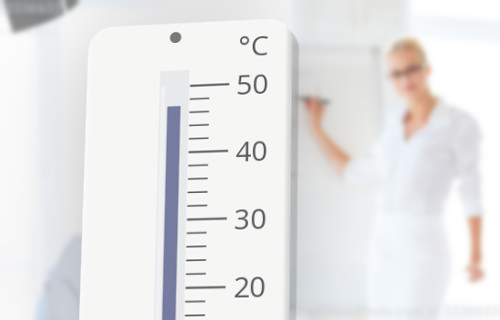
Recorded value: 47 °C
